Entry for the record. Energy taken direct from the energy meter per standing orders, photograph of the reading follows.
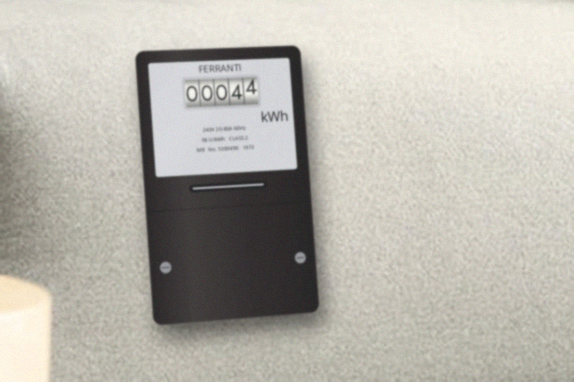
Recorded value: 44 kWh
